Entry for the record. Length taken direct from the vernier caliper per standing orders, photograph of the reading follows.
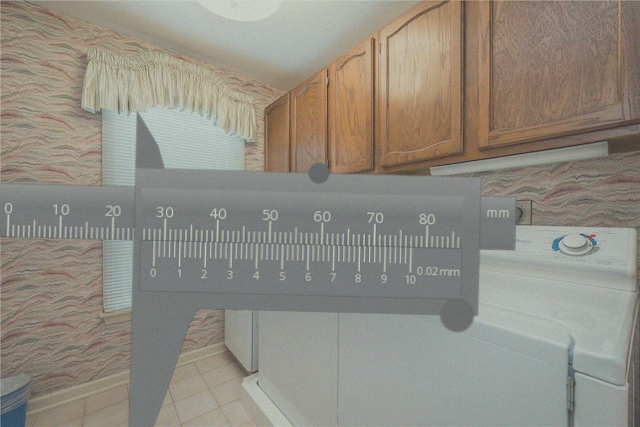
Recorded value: 28.0 mm
